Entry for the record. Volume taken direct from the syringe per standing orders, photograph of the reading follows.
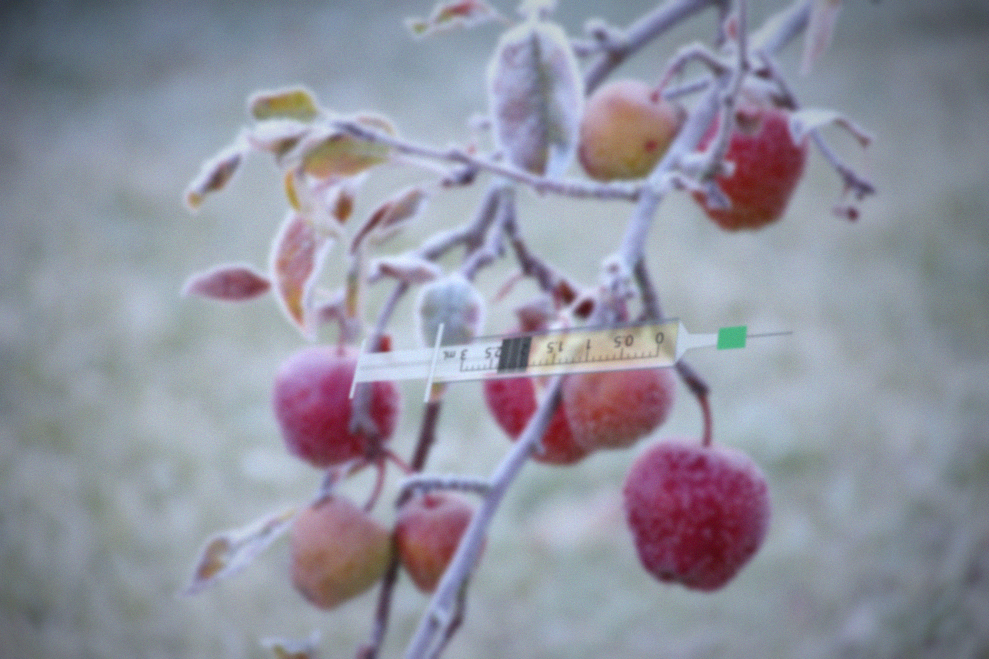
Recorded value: 1.9 mL
